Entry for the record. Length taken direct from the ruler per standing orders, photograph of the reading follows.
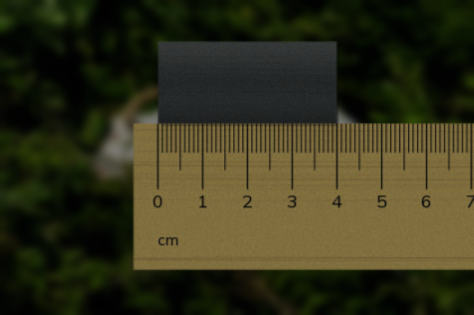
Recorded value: 4 cm
